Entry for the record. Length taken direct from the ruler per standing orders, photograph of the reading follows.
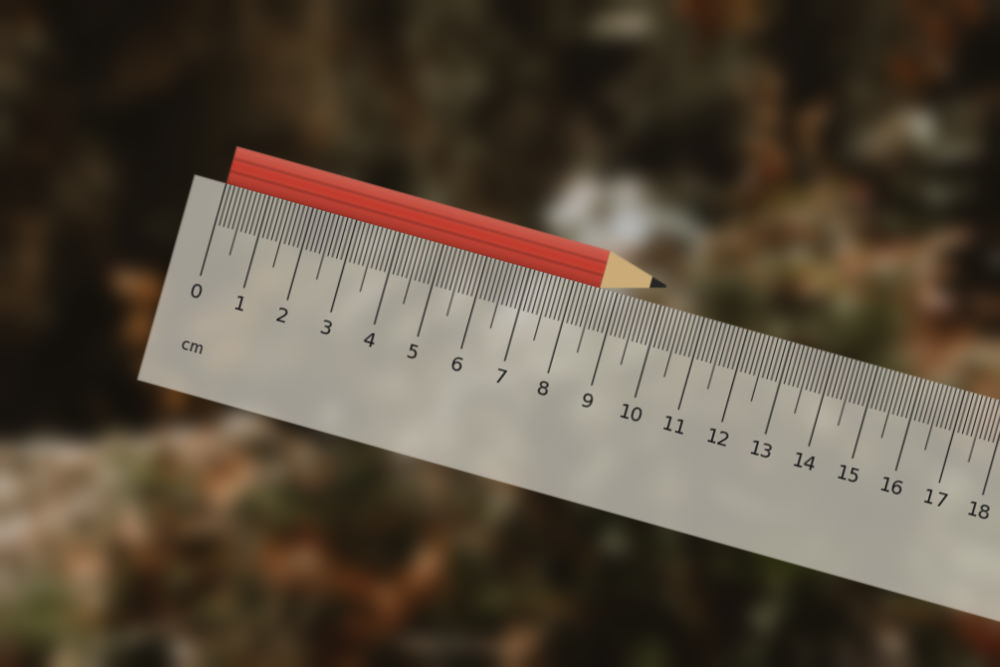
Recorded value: 10 cm
